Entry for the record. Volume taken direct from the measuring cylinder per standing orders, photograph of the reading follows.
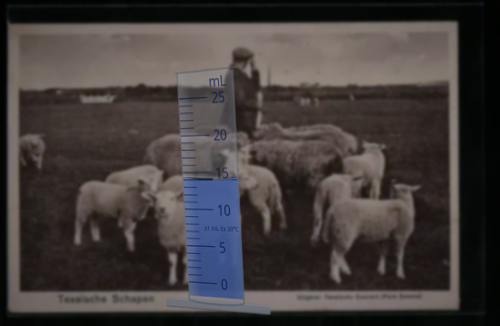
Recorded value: 14 mL
